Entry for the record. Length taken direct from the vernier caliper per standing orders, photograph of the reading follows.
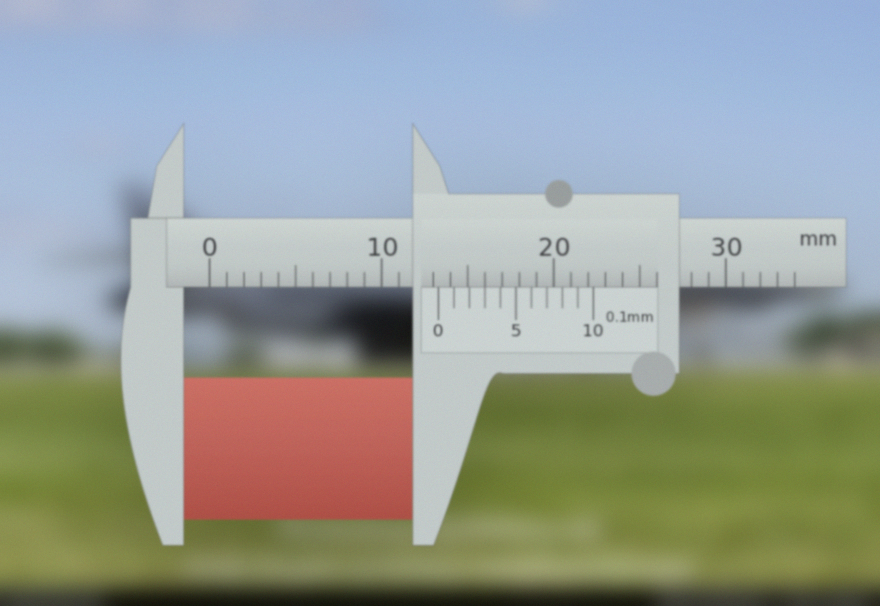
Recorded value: 13.3 mm
